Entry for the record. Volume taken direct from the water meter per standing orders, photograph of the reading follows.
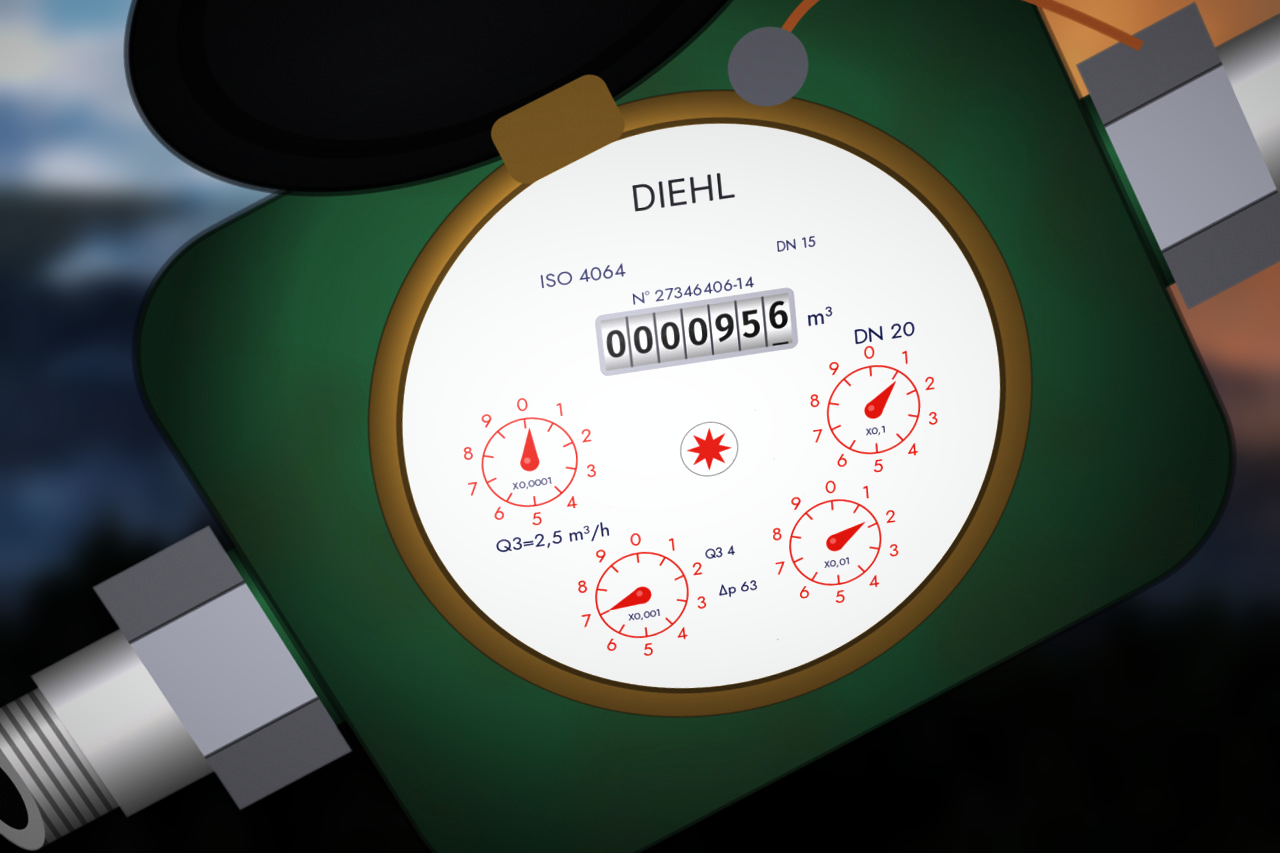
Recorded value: 956.1170 m³
